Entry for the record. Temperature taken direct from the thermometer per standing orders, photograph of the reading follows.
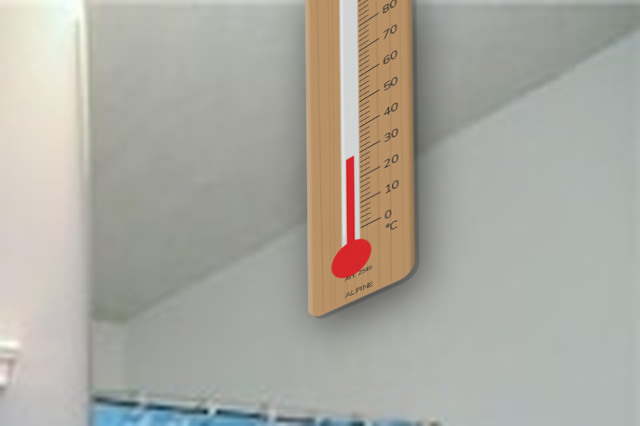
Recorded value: 30 °C
